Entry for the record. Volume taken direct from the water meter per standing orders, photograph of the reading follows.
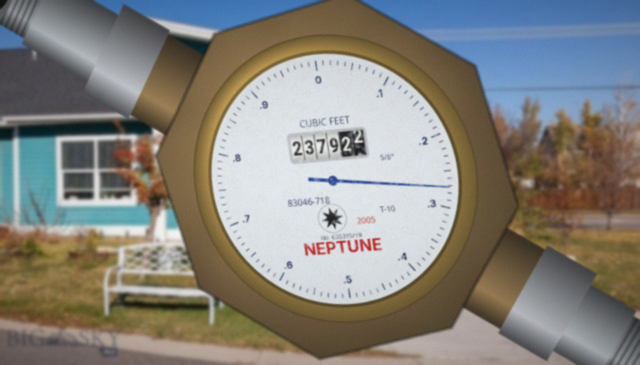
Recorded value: 237922.27 ft³
